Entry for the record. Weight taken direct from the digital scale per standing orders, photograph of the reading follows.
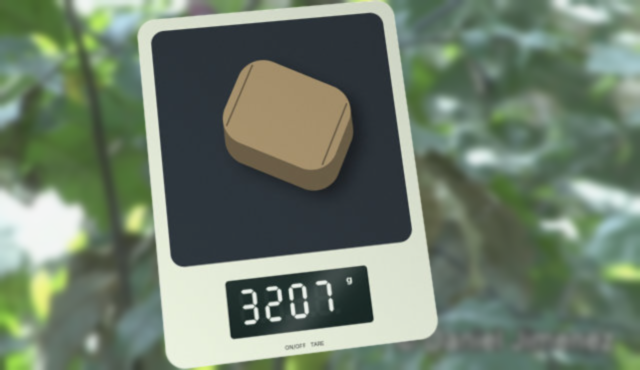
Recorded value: 3207 g
